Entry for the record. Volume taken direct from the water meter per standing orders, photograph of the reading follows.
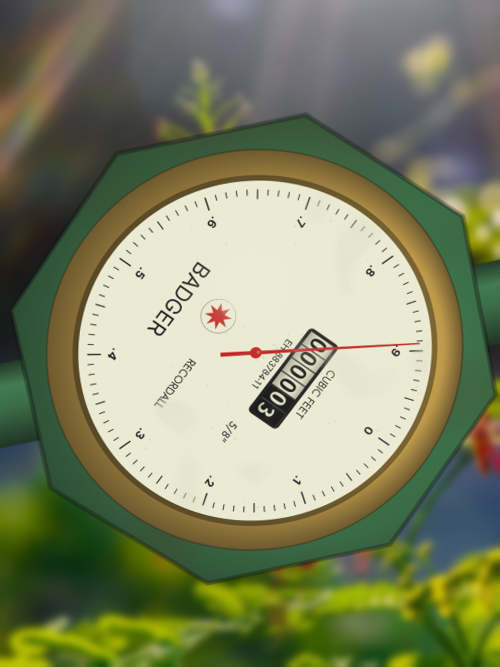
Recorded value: 2.89 ft³
